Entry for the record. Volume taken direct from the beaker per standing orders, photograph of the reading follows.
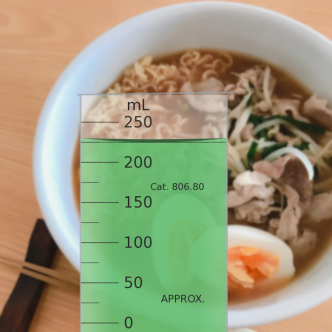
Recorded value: 225 mL
